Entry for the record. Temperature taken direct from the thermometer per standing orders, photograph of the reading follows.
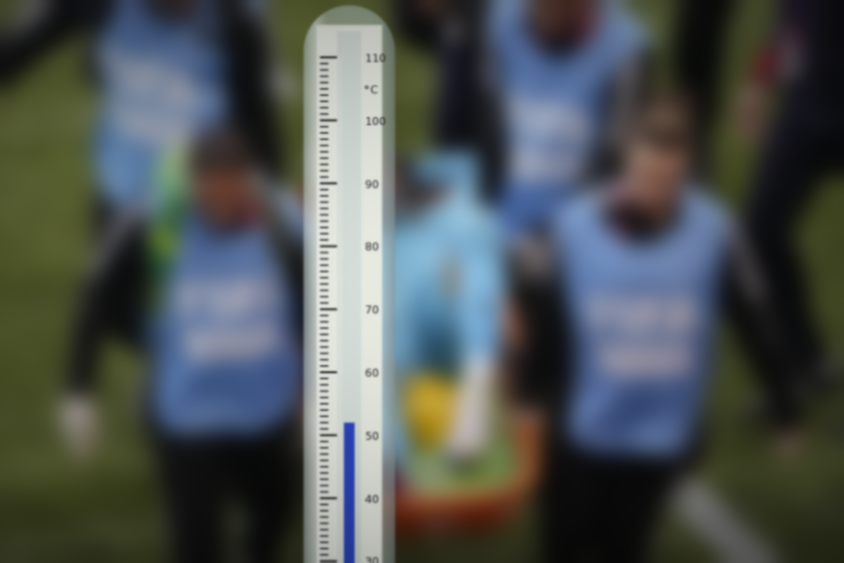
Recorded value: 52 °C
